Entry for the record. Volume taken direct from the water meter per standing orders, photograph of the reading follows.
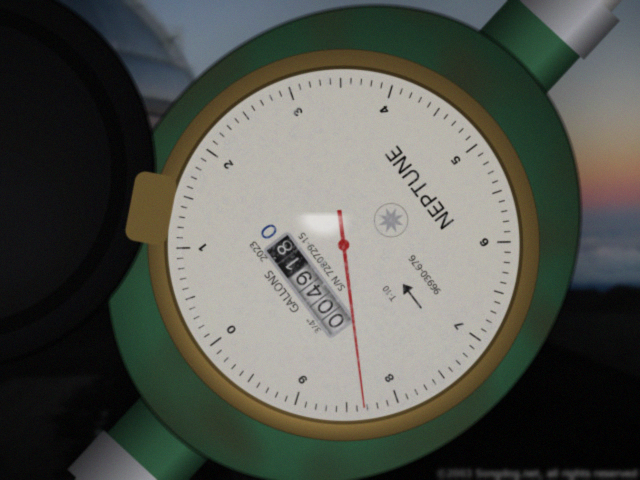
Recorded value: 49178.3 gal
